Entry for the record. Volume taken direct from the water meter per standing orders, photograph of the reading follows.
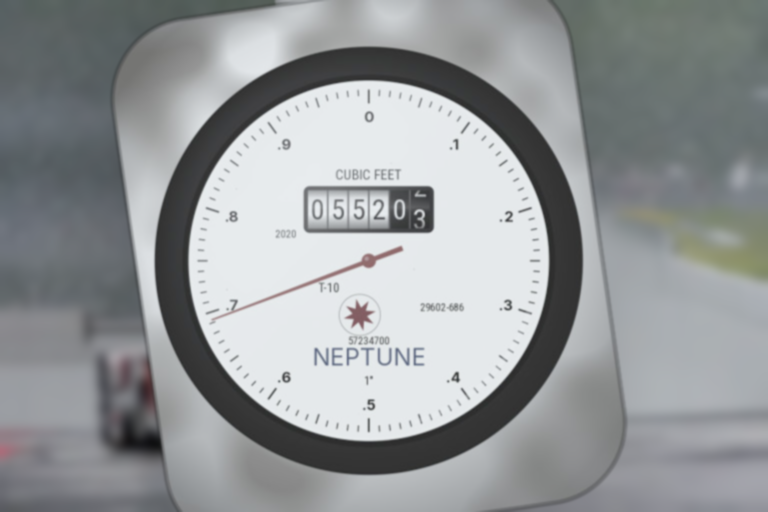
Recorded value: 55202.69 ft³
